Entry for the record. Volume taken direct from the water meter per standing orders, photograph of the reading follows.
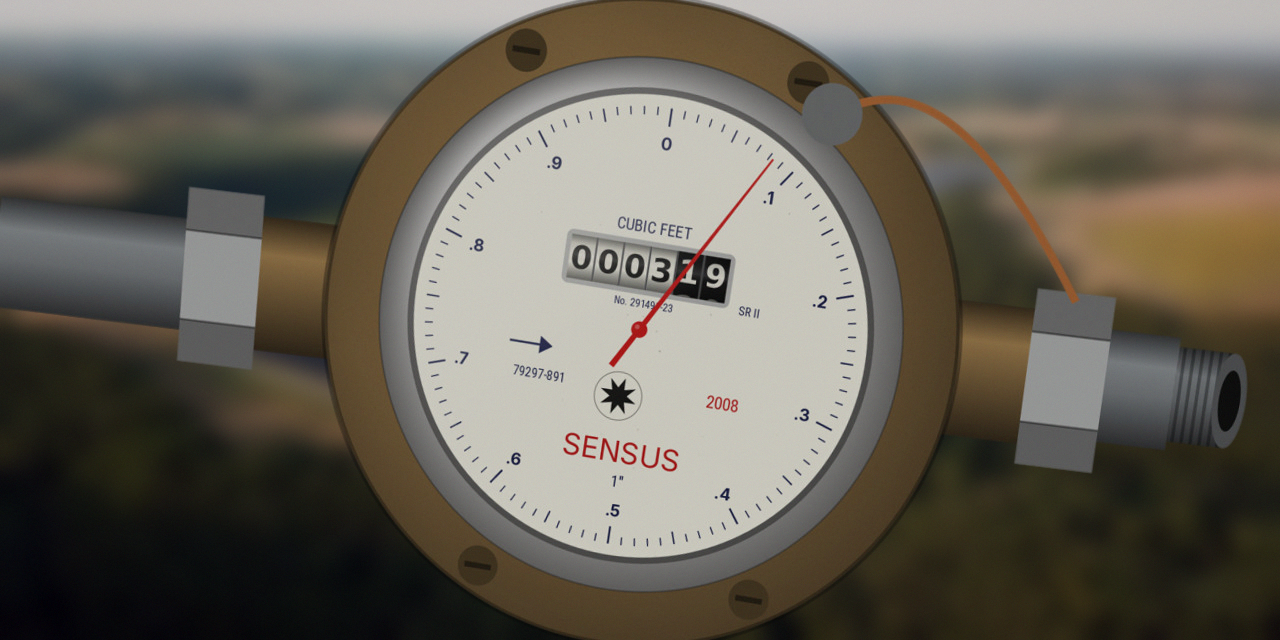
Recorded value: 319.08 ft³
